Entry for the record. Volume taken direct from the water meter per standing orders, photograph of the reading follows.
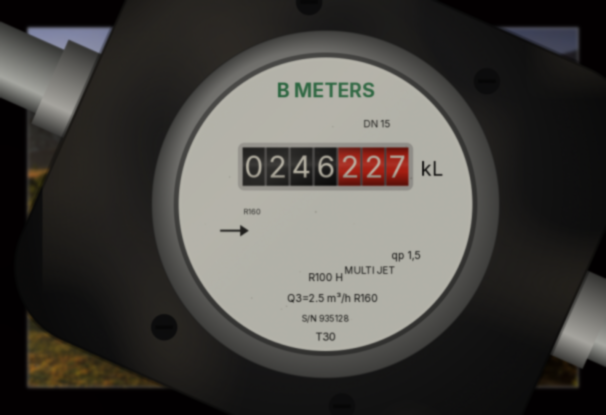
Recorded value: 246.227 kL
